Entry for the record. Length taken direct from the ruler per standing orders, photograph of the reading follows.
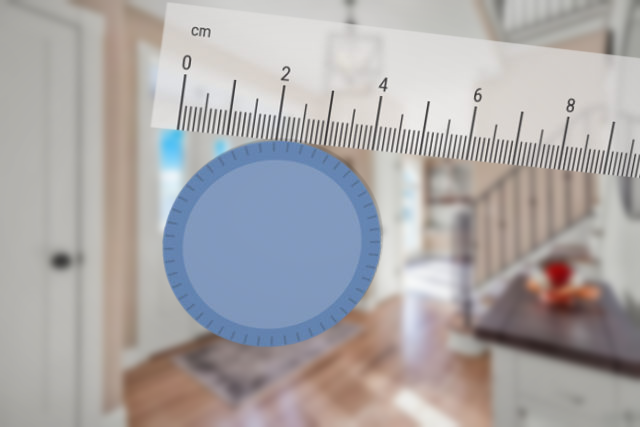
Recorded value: 4.5 cm
